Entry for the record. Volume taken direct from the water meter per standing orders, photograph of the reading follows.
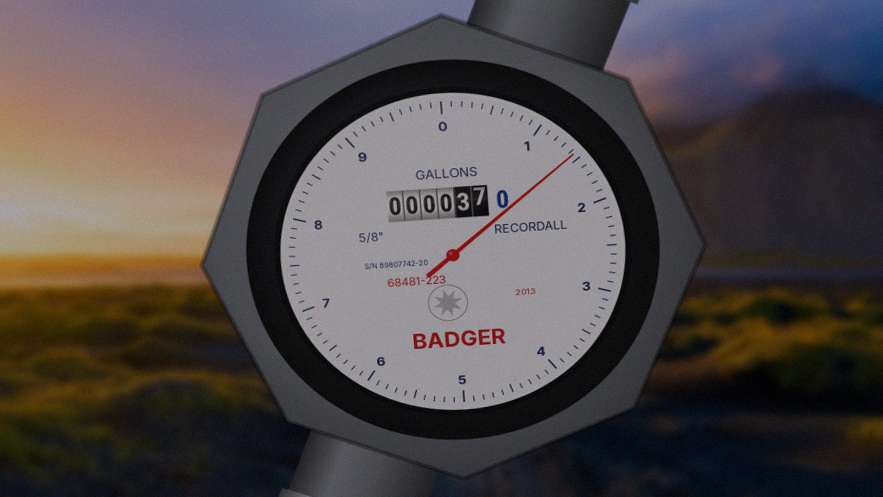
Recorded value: 371.4 gal
